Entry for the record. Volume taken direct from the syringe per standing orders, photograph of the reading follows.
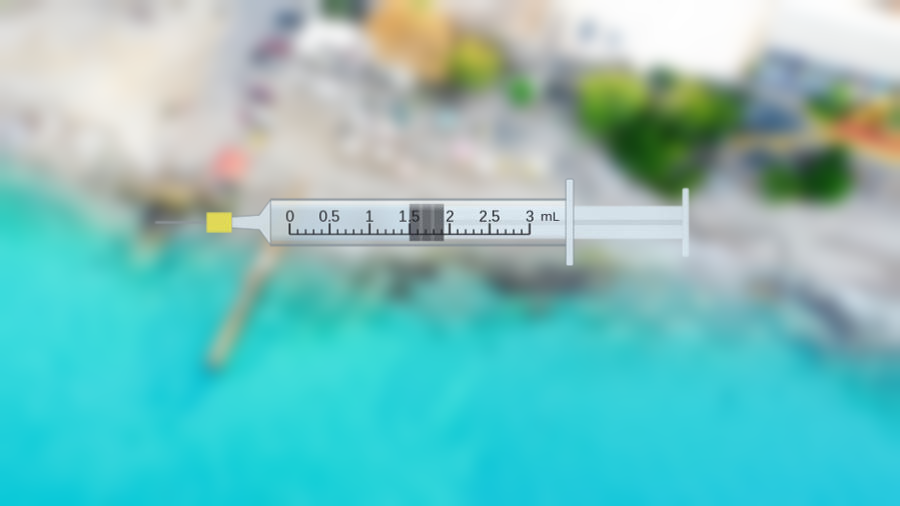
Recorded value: 1.5 mL
